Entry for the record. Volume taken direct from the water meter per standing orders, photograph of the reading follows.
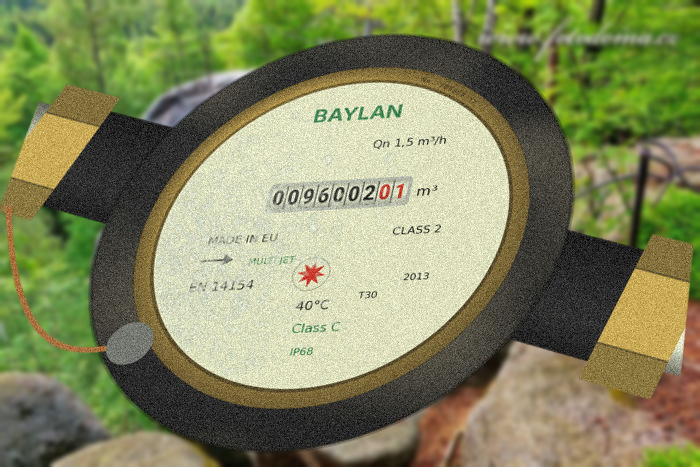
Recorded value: 96002.01 m³
